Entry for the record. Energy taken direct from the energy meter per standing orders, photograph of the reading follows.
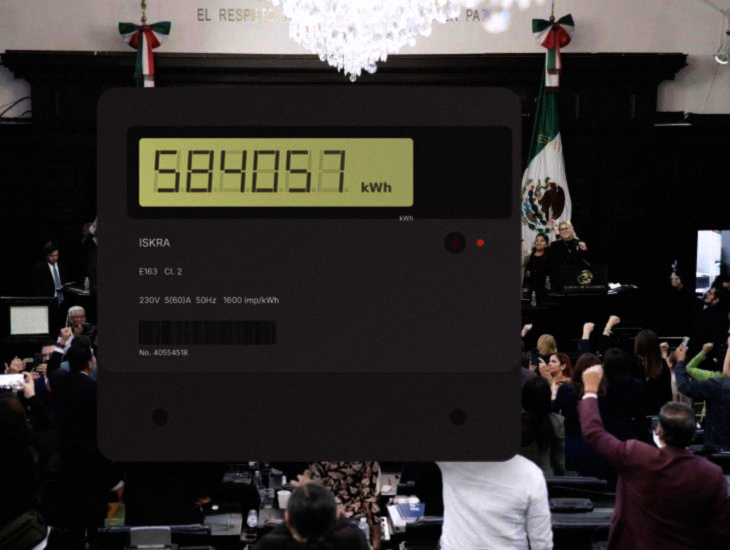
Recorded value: 584057 kWh
